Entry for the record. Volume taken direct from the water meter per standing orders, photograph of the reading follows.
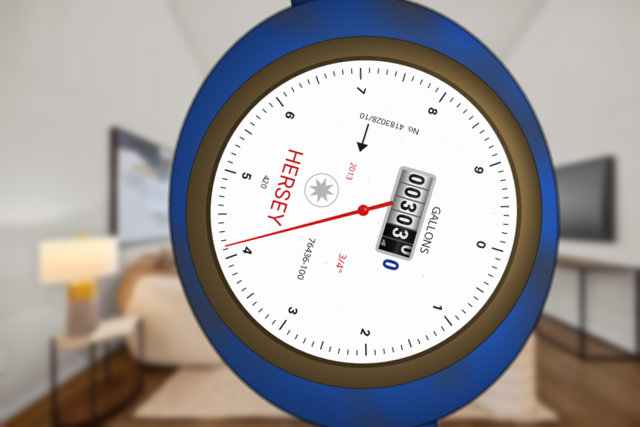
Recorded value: 30304.1 gal
